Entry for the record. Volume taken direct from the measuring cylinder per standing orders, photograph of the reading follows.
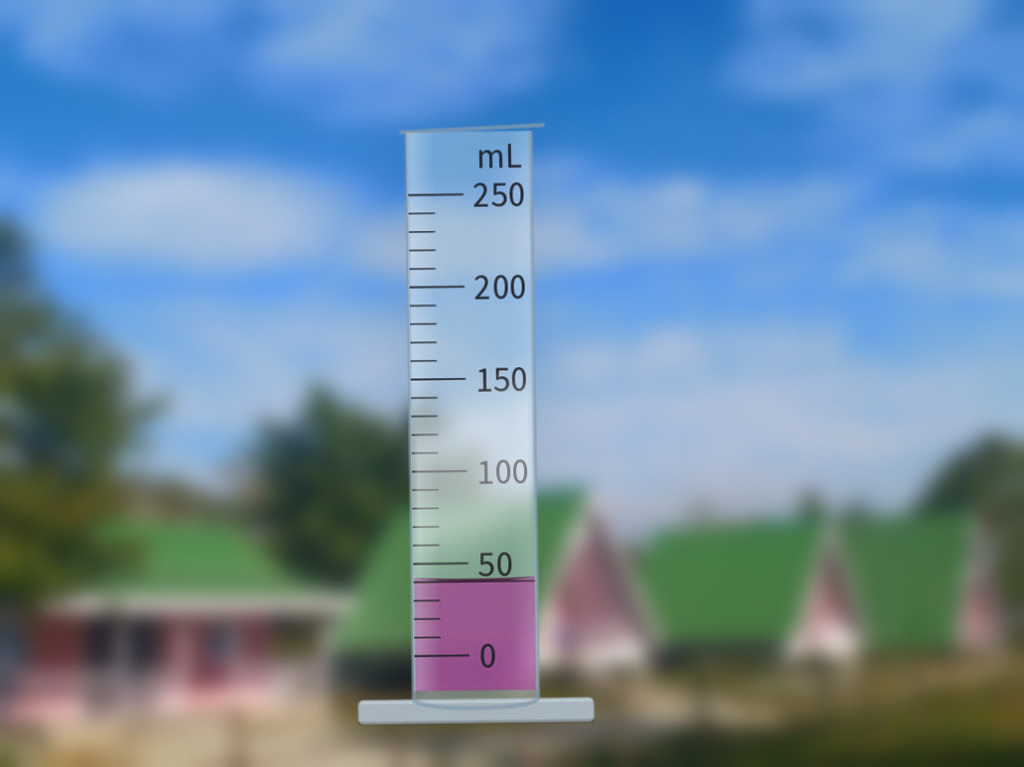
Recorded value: 40 mL
